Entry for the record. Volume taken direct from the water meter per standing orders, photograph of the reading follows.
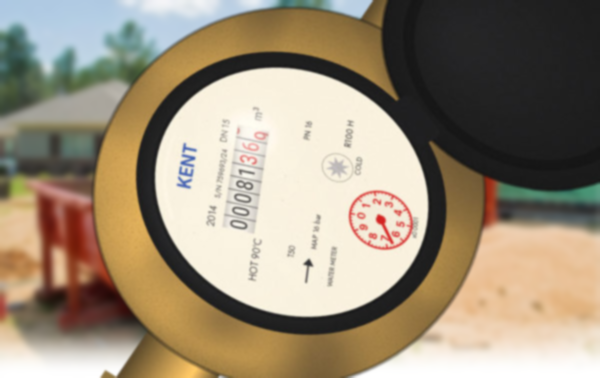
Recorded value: 81.3686 m³
